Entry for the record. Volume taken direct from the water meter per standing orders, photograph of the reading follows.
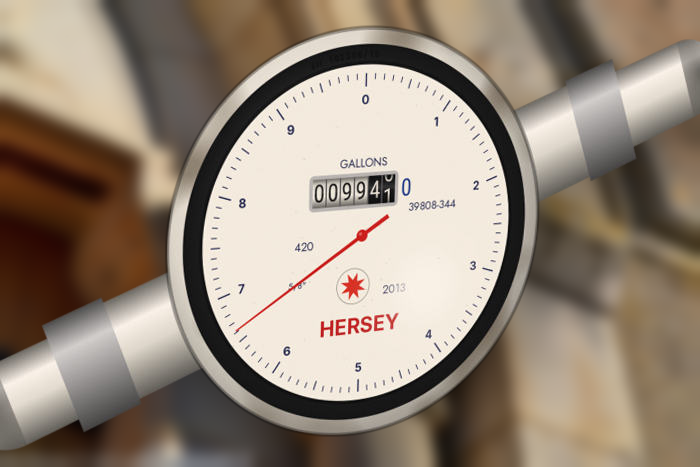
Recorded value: 99406.6 gal
